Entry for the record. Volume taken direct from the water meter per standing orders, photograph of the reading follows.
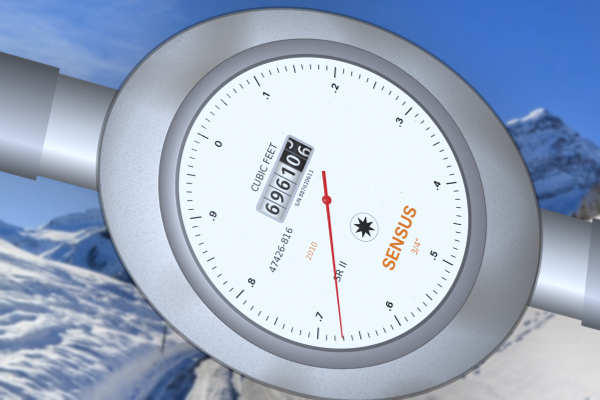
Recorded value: 696105.67 ft³
